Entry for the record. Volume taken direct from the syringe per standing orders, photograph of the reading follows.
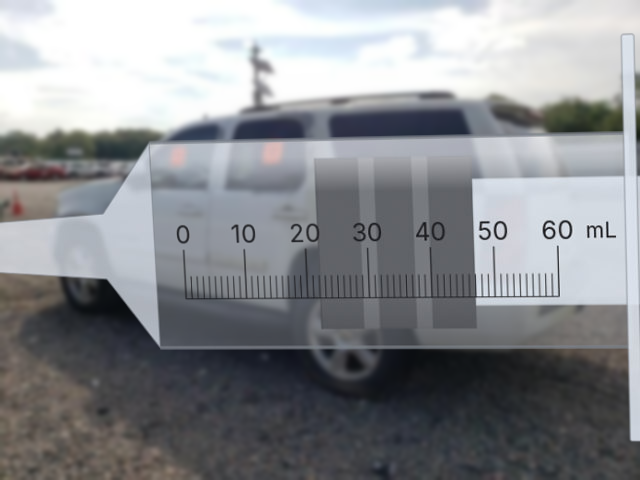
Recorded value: 22 mL
